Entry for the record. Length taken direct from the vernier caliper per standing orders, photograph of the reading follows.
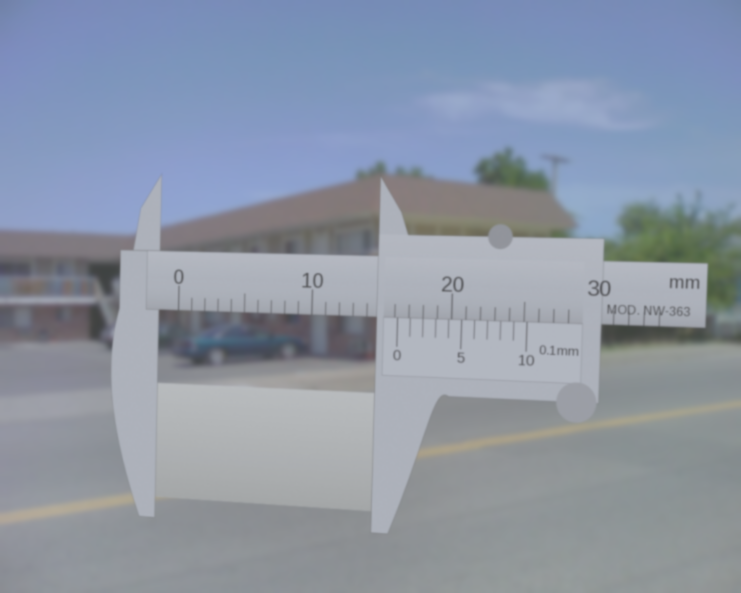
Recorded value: 16.2 mm
